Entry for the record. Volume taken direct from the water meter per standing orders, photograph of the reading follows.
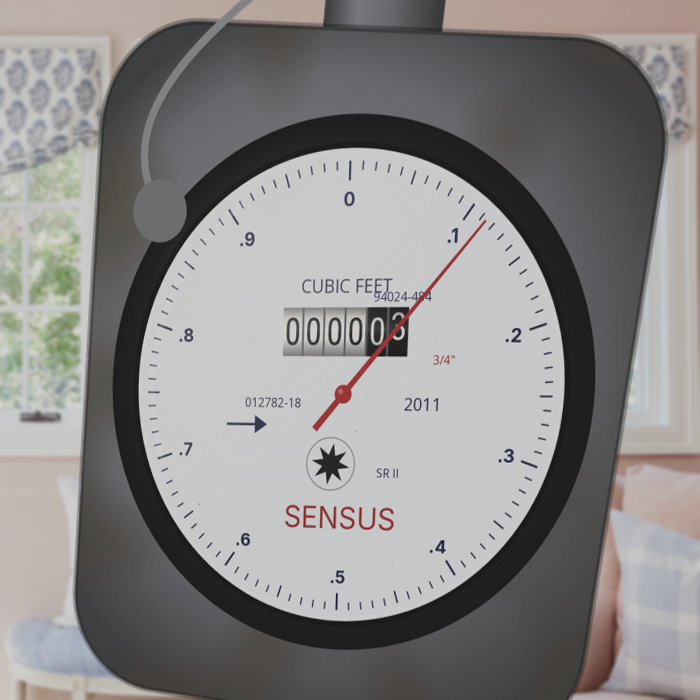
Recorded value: 3.11 ft³
